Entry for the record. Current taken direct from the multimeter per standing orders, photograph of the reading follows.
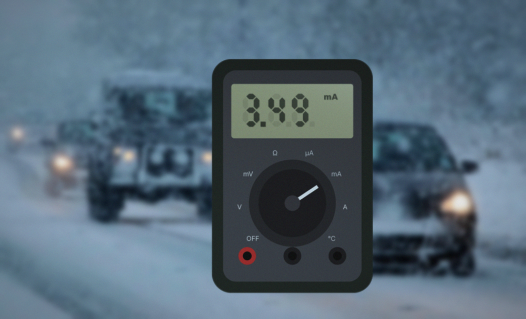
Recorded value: 3.49 mA
